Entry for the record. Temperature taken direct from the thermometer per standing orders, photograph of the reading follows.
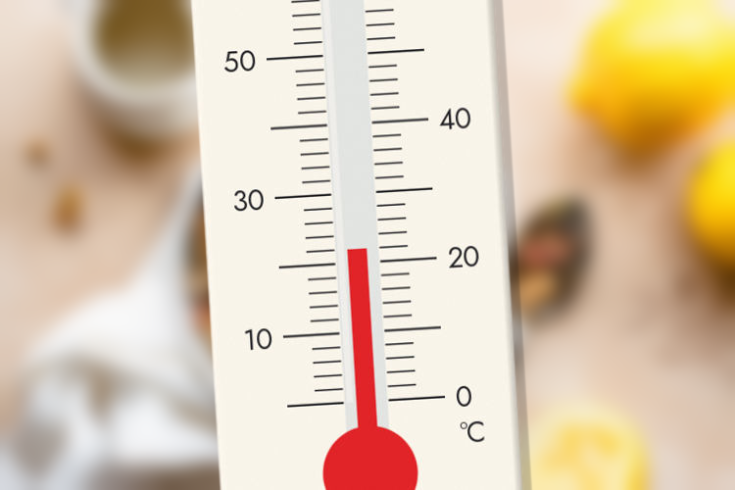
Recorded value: 22 °C
